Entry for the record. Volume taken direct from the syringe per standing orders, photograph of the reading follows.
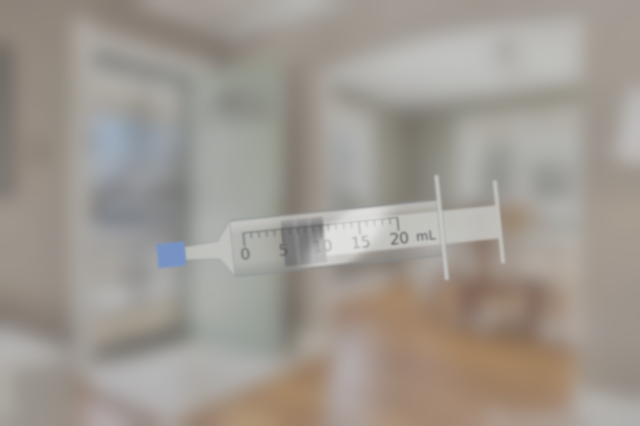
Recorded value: 5 mL
